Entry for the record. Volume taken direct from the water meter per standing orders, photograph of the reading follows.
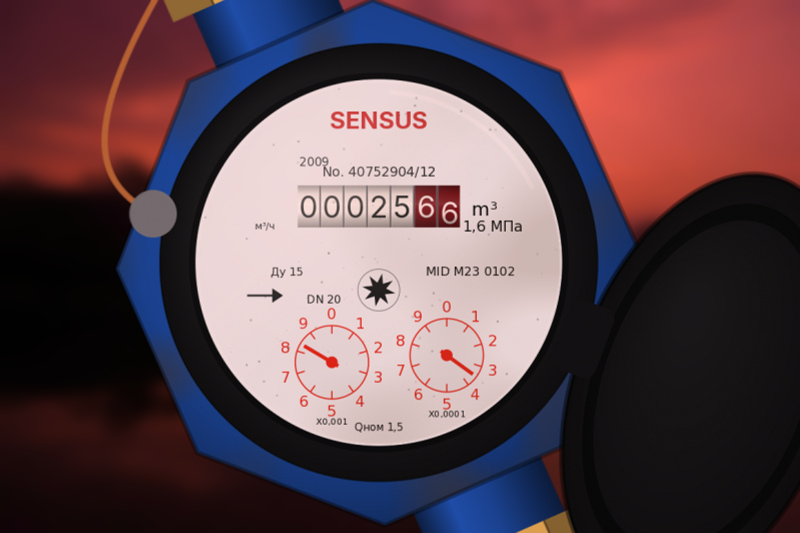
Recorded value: 25.6583 m³
